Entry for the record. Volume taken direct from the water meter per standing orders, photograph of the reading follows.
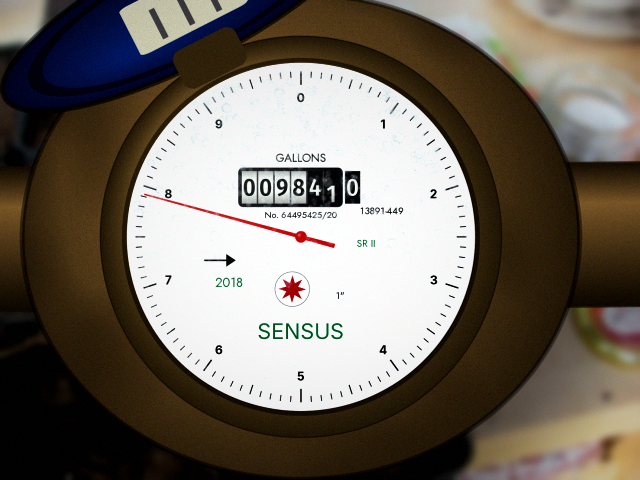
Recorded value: 98407.9 gal
